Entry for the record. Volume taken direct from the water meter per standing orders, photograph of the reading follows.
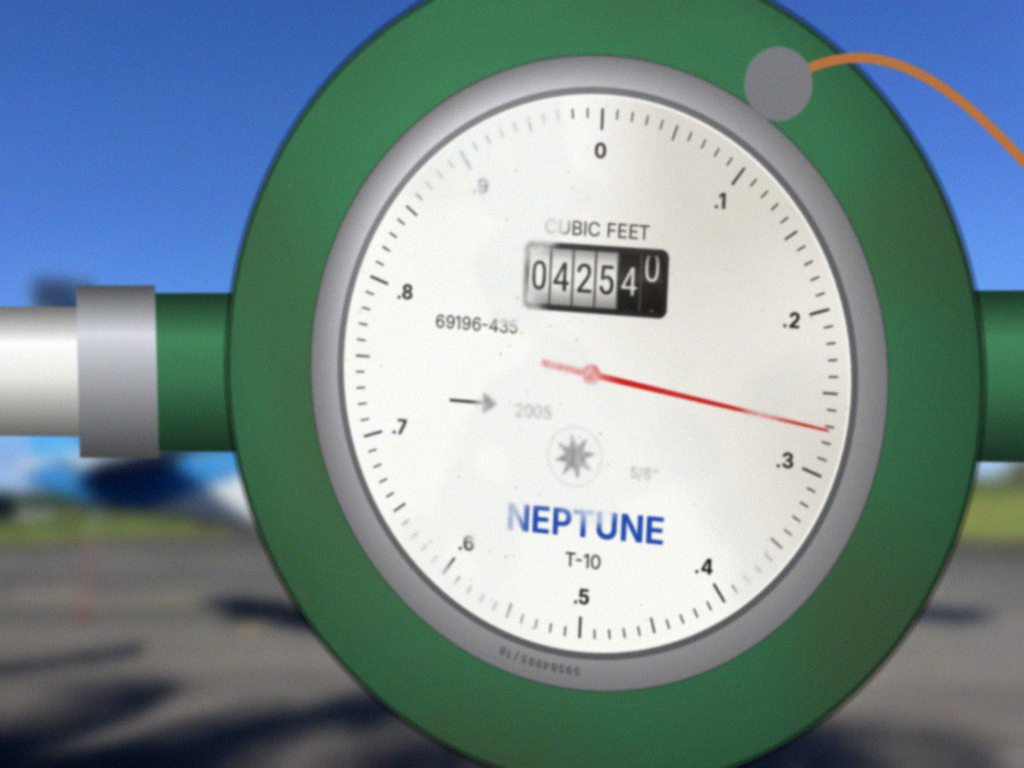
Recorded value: 42540.27 ft³
